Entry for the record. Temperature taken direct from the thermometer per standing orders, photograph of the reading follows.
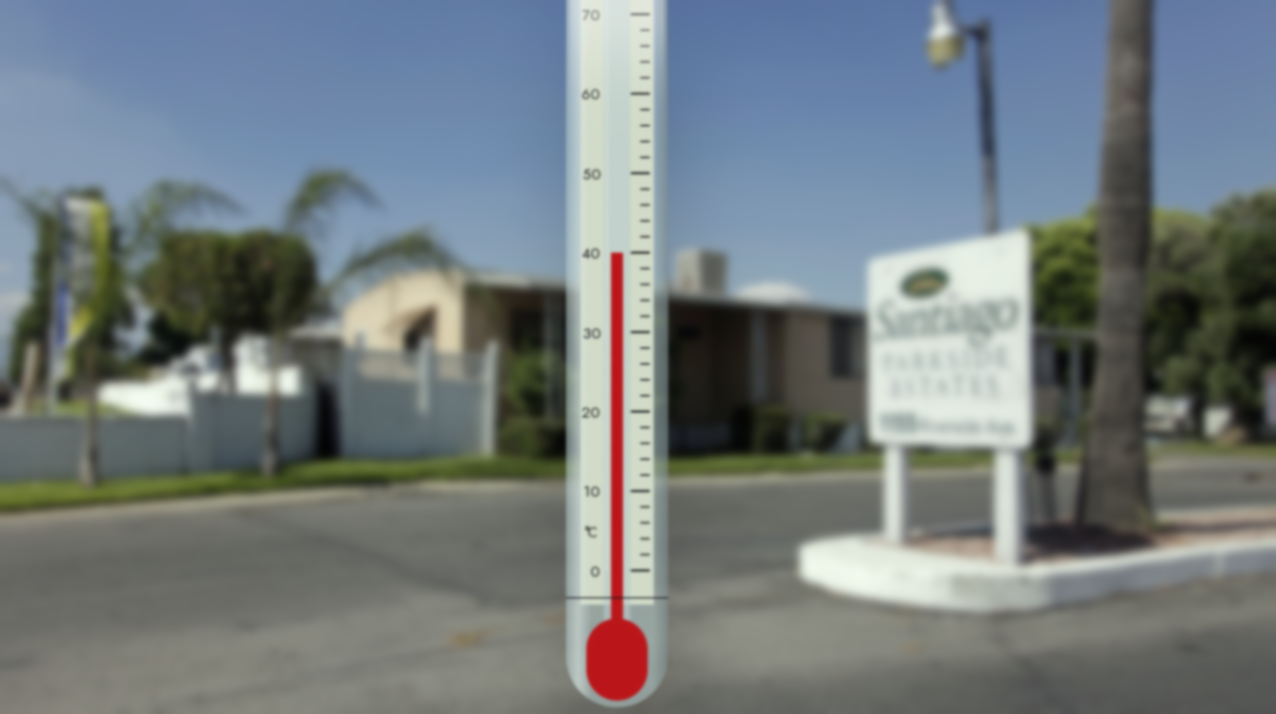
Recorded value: 40 °C
